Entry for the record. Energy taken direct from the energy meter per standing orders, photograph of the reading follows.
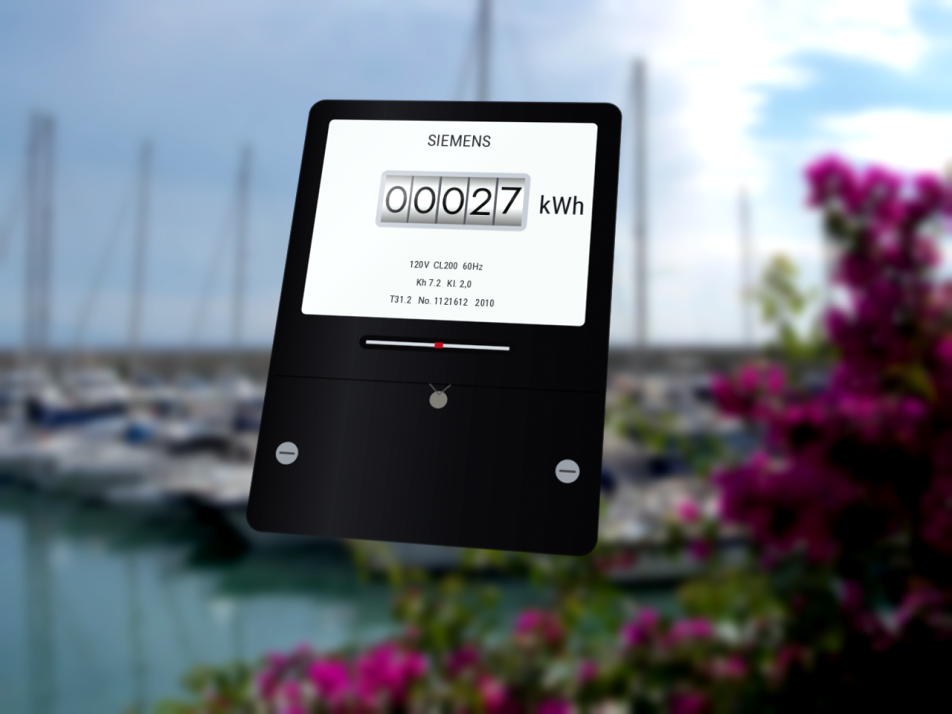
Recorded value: 27 kWh
